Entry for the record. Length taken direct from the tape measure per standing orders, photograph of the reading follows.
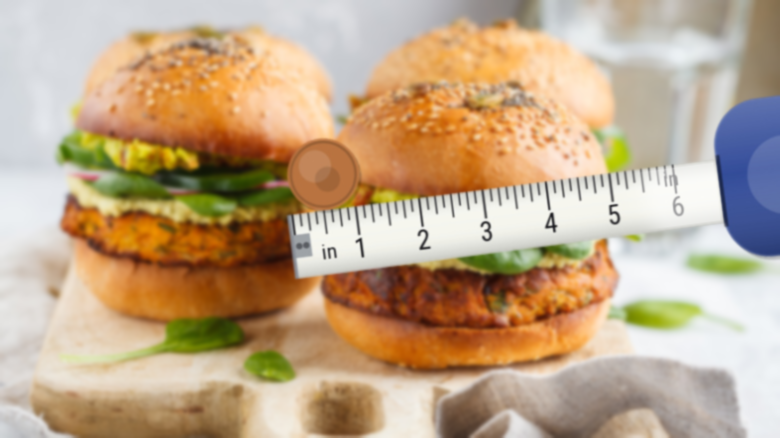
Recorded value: 1.125 in
